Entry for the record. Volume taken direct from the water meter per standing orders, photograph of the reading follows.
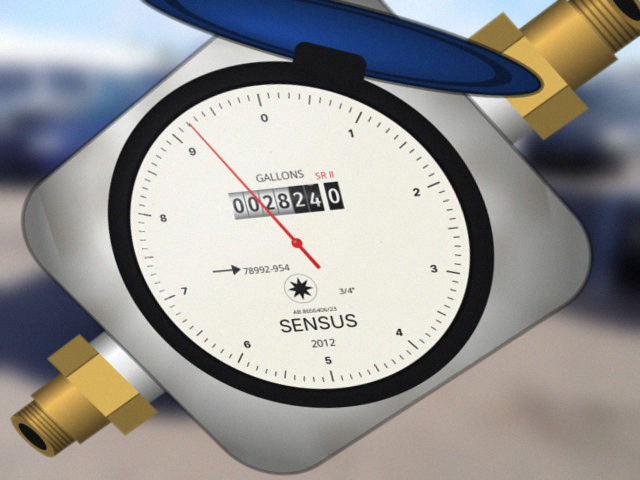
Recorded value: 28239.2 gal
